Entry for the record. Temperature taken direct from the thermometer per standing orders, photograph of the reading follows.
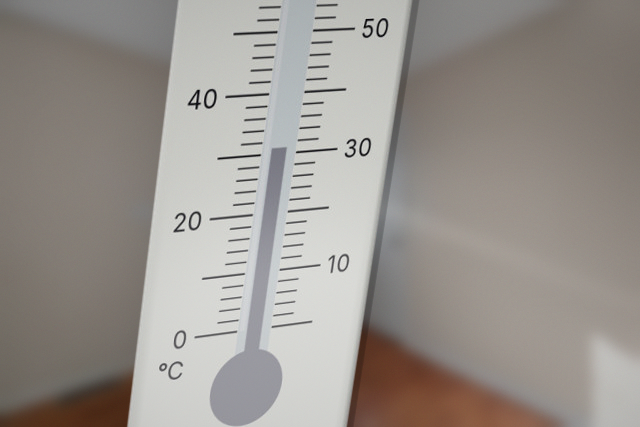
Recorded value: 31 °C
